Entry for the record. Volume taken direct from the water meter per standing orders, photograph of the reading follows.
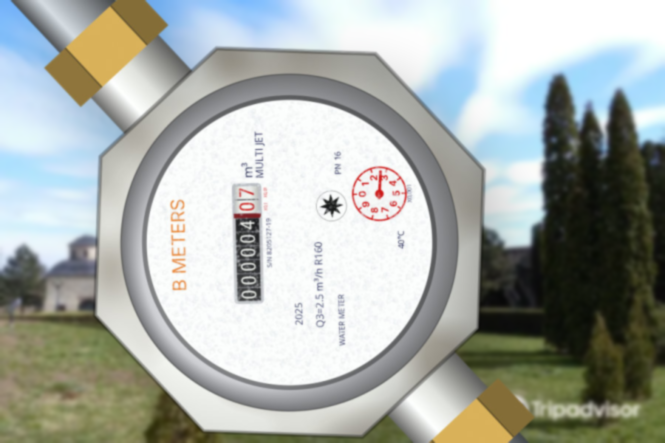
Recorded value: 4.072 m³
